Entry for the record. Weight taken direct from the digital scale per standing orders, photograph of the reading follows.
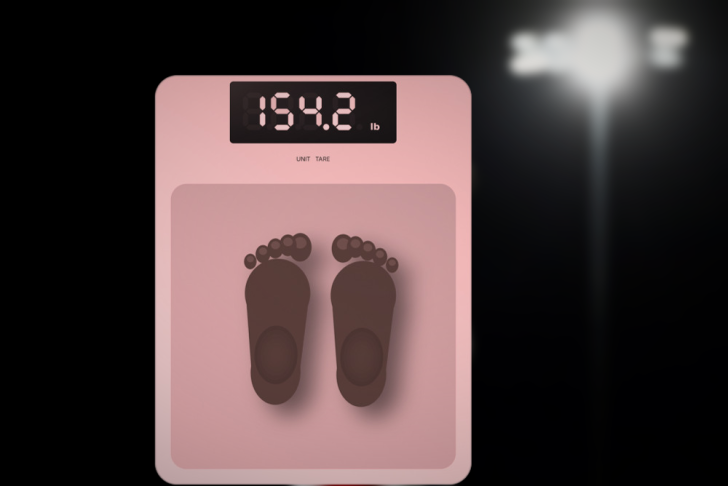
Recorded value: 154.2 lb
